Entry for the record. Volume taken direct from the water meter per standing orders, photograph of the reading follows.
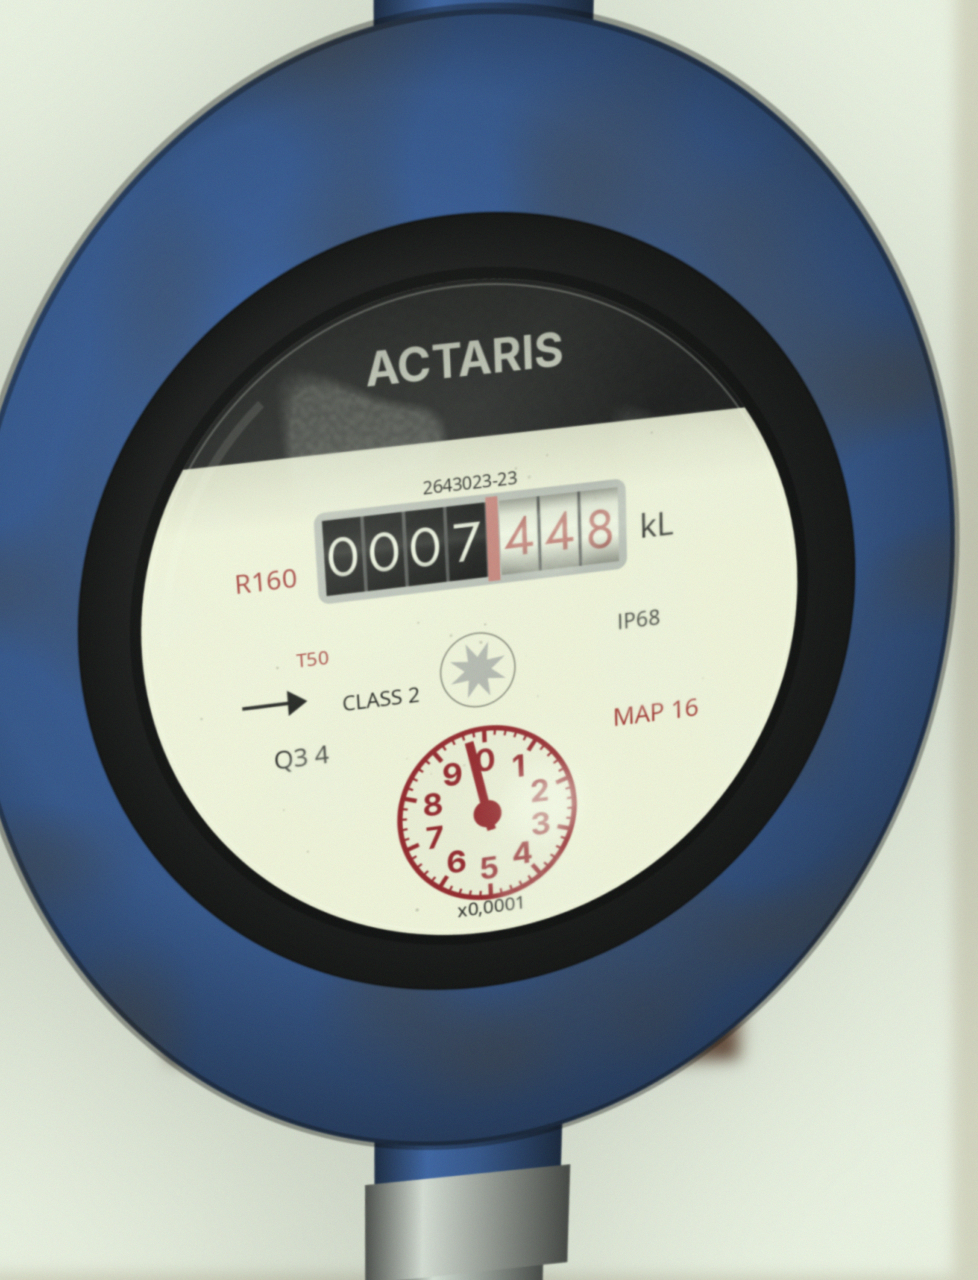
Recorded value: 7.4479 kL
